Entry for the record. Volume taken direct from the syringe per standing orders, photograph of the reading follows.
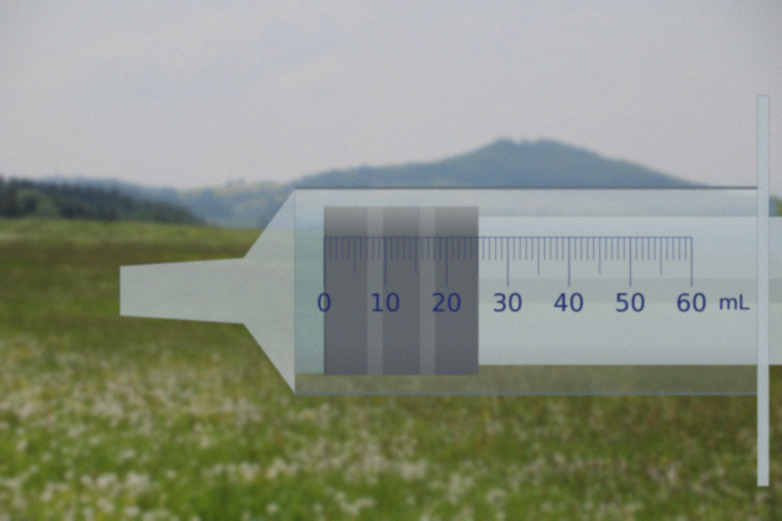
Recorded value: 0 mL
